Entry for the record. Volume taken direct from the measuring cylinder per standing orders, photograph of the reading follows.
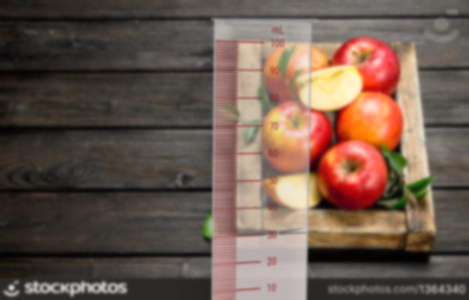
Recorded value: 30 mL
